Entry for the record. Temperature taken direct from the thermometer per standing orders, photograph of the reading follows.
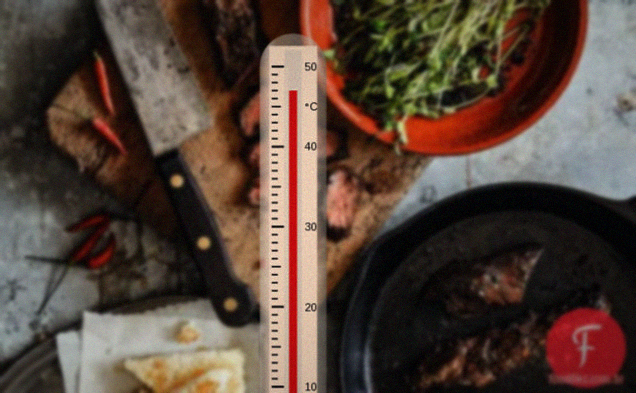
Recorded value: 47 °C
